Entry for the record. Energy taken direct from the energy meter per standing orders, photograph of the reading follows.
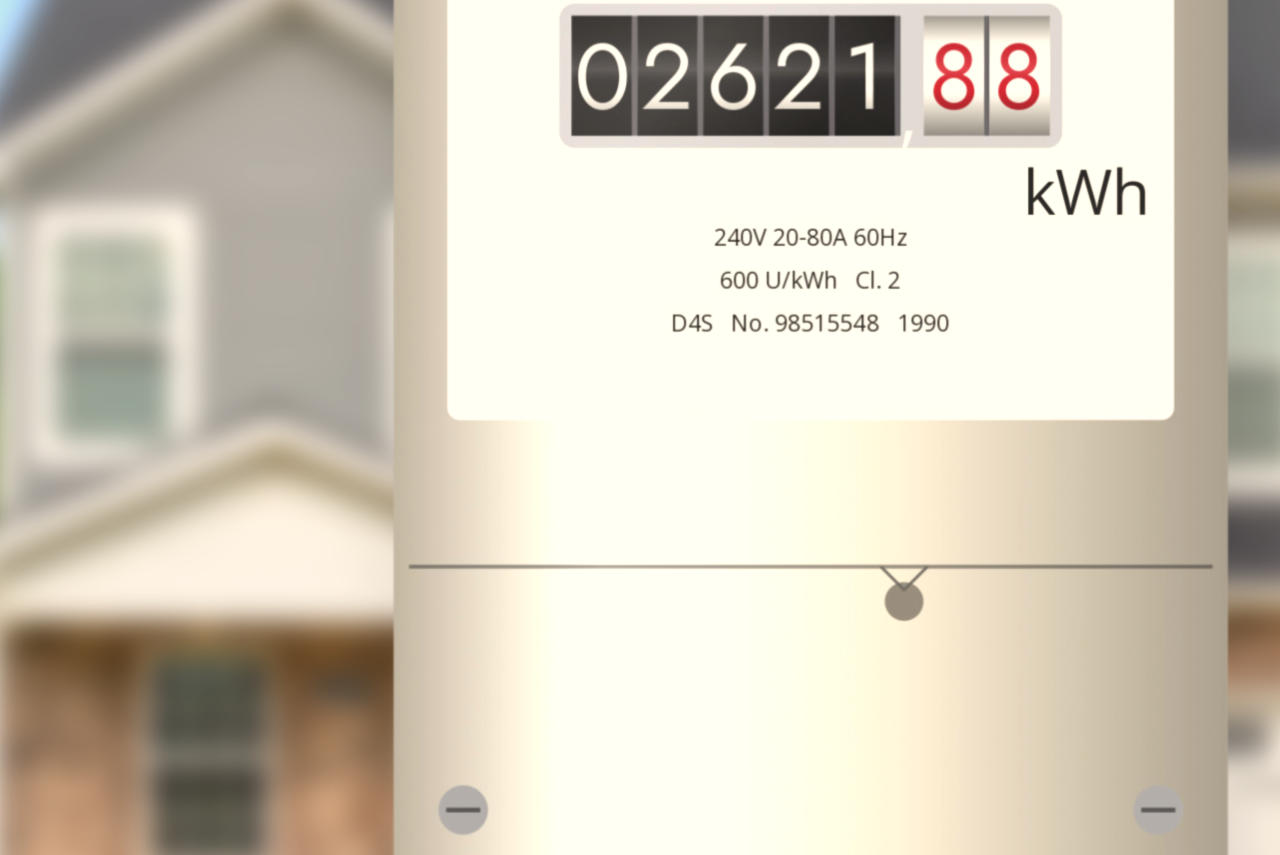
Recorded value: 2621.88 kWh
